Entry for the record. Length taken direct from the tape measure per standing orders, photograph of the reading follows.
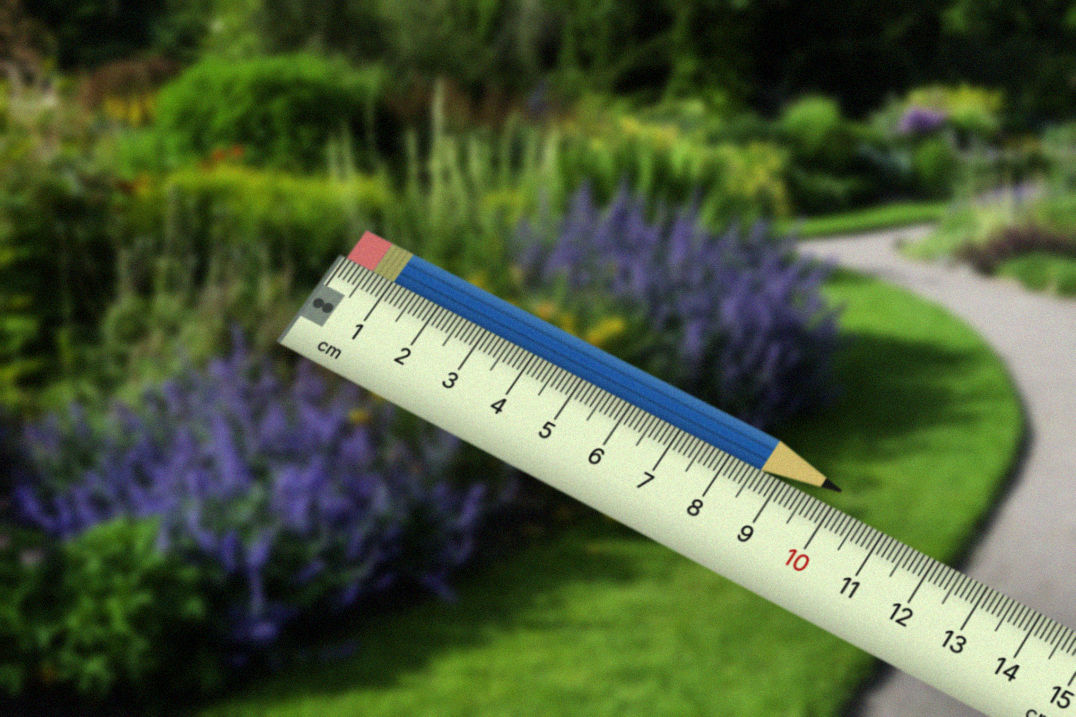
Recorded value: 10 cm
